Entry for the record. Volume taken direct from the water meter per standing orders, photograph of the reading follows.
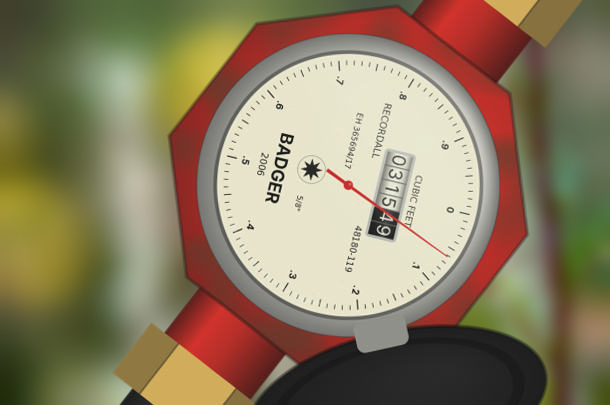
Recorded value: 31549.06 ft³
